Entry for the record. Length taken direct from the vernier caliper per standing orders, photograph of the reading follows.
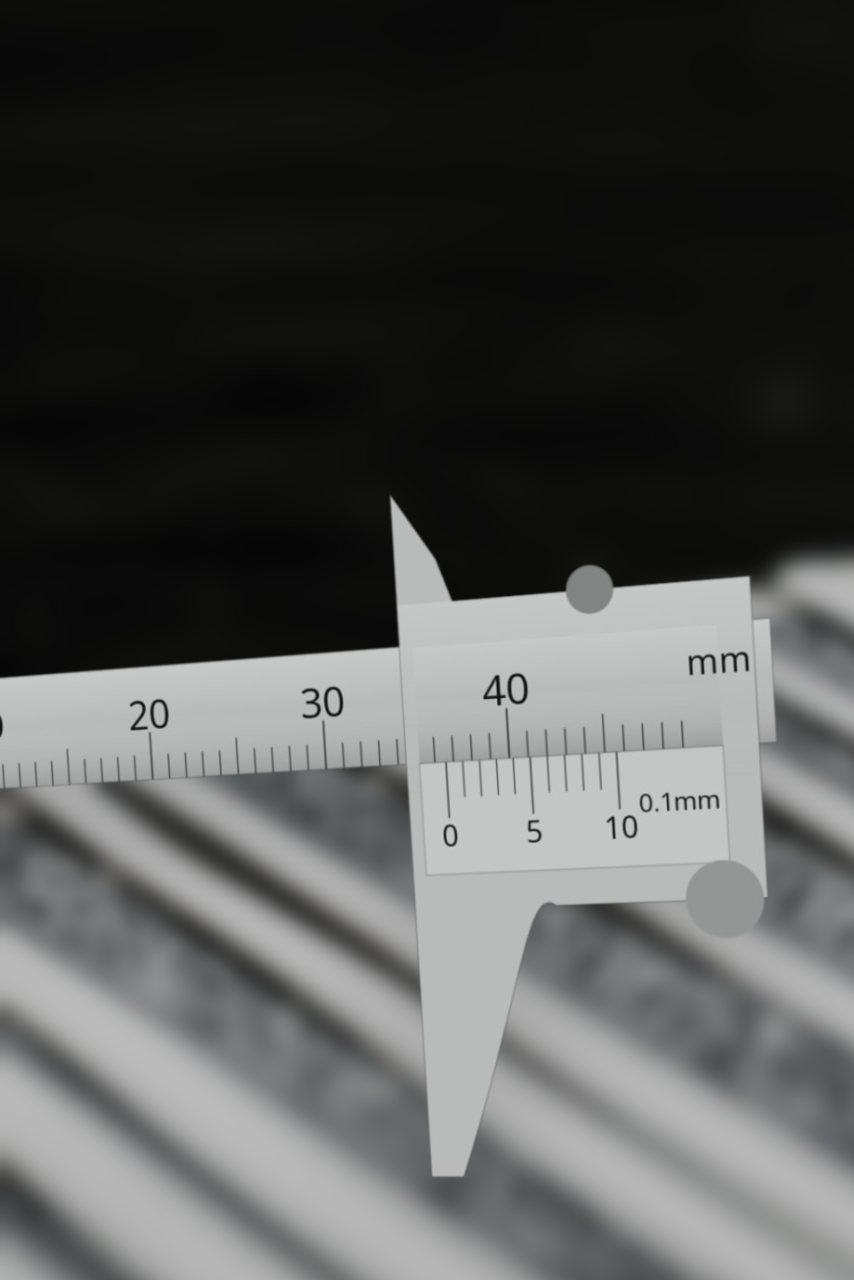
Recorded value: 36.6 mm
